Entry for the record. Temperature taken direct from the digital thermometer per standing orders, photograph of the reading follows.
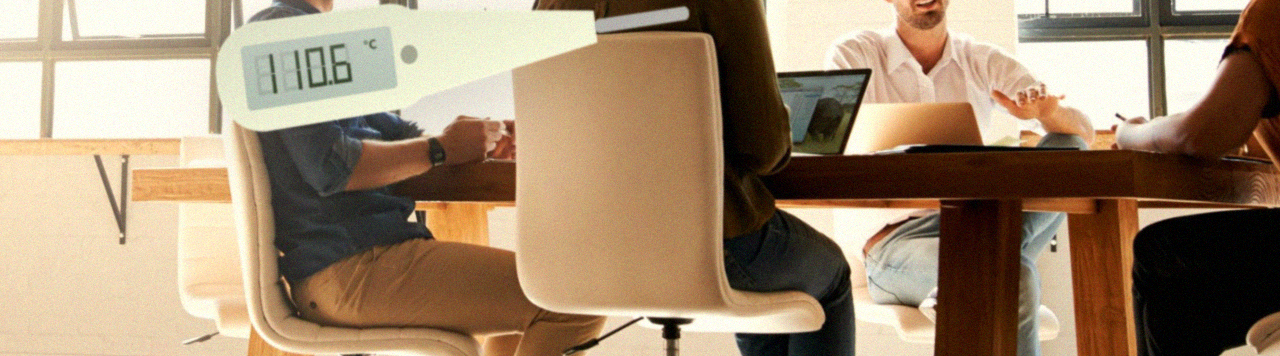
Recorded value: 110.6 °C
